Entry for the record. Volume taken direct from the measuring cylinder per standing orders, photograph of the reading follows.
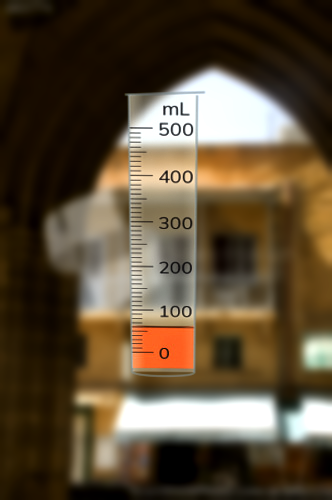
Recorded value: 60 mL
